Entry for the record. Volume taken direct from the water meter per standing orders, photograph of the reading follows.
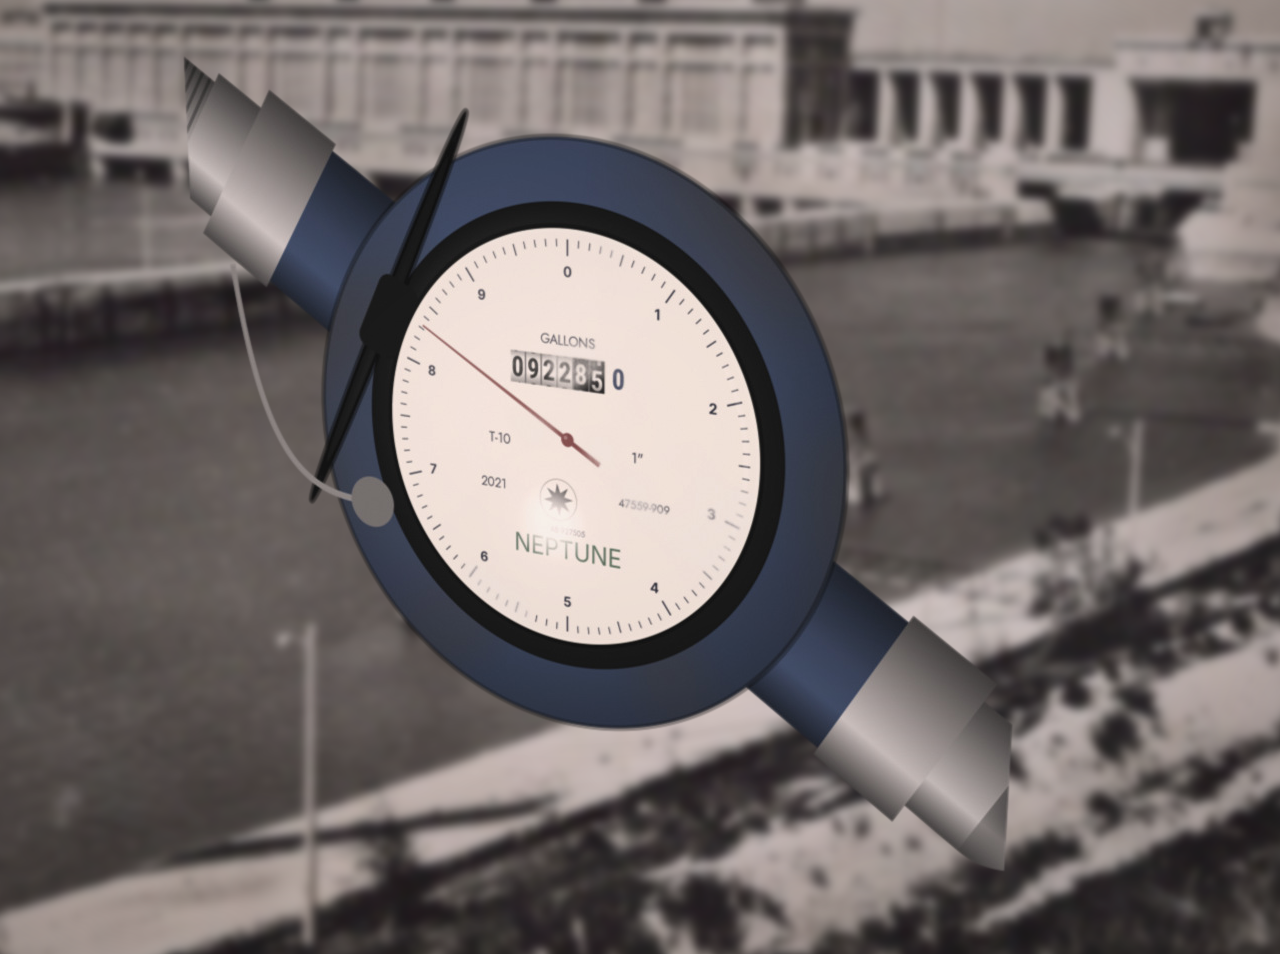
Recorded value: 922848.3 gal
